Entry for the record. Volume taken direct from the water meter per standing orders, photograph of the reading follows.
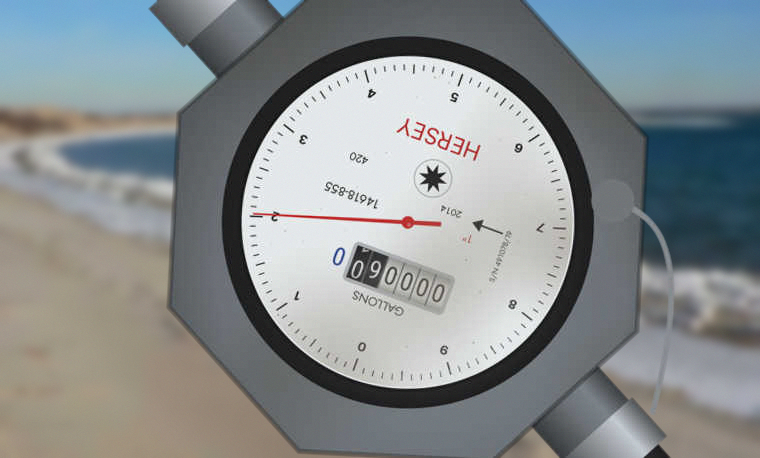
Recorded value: 602.0 gal
